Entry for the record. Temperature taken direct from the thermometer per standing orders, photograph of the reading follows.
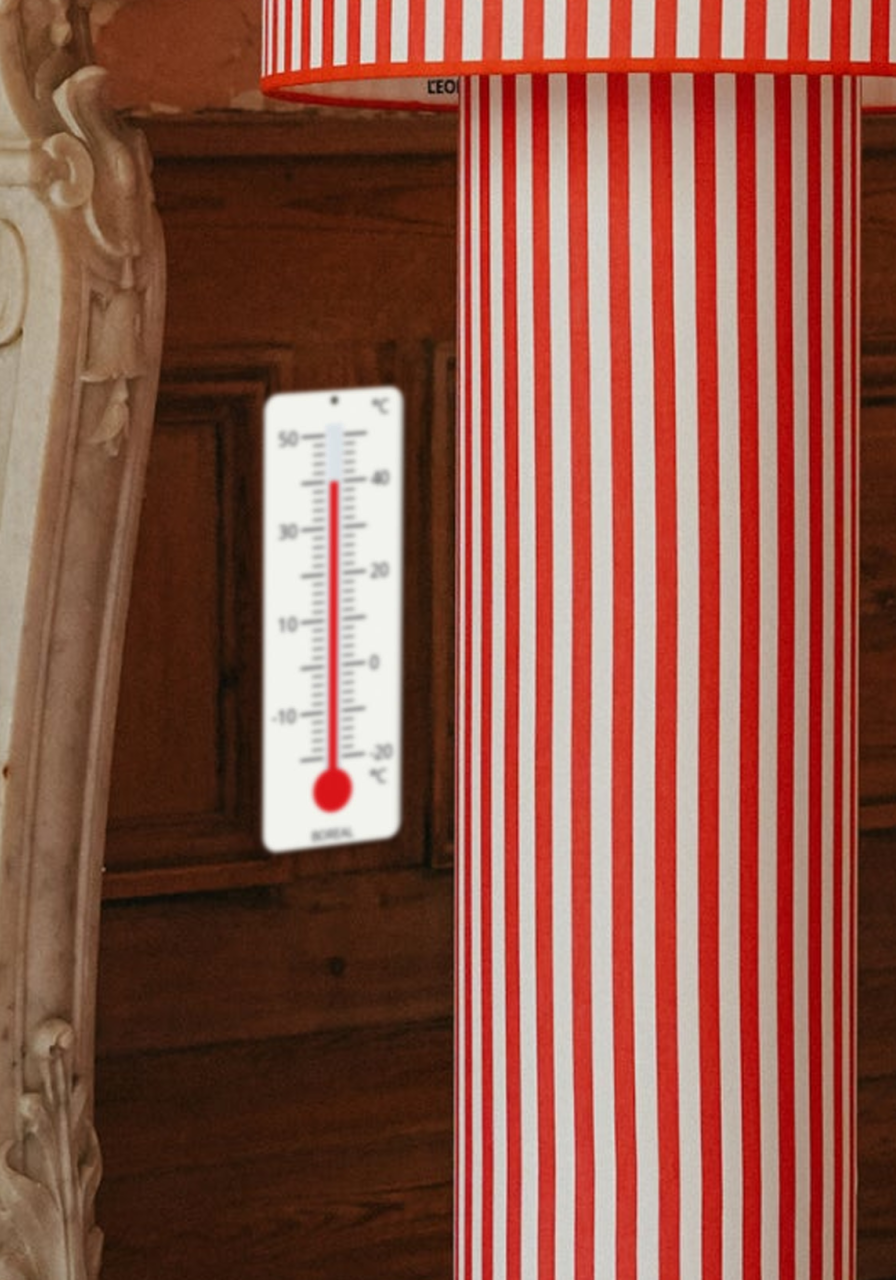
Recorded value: 40 °C
